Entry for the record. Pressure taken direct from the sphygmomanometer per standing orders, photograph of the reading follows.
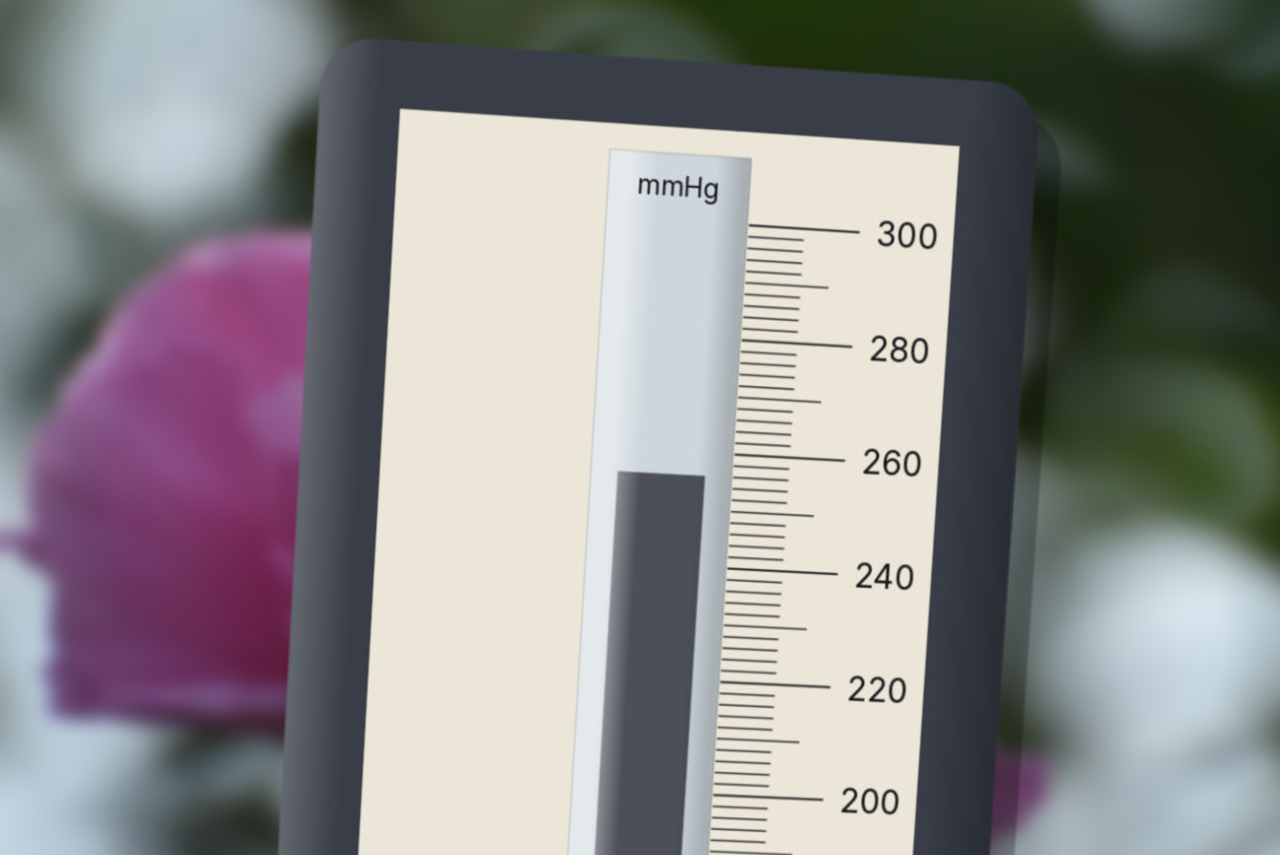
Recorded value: 256 mmHg
